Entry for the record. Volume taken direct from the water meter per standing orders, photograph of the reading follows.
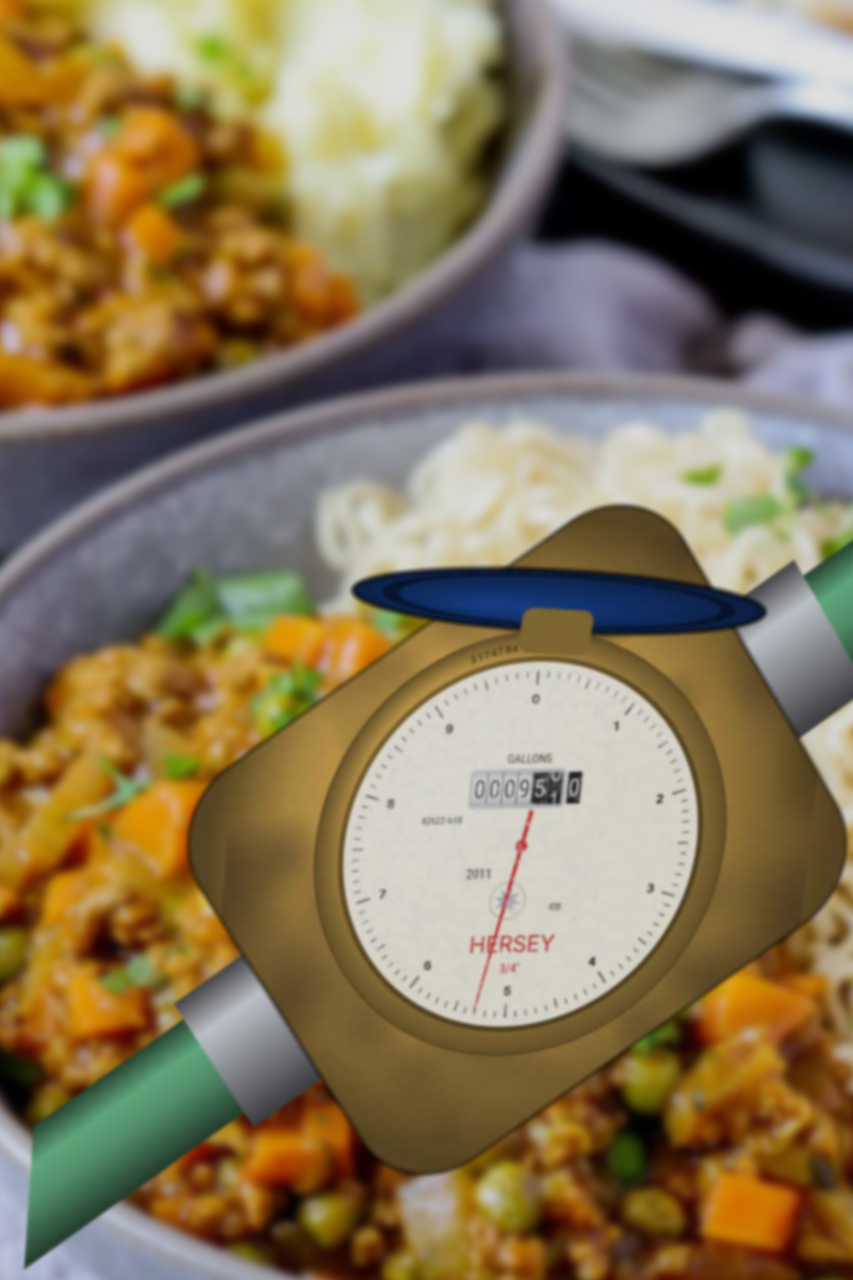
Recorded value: 9505.3 gal
